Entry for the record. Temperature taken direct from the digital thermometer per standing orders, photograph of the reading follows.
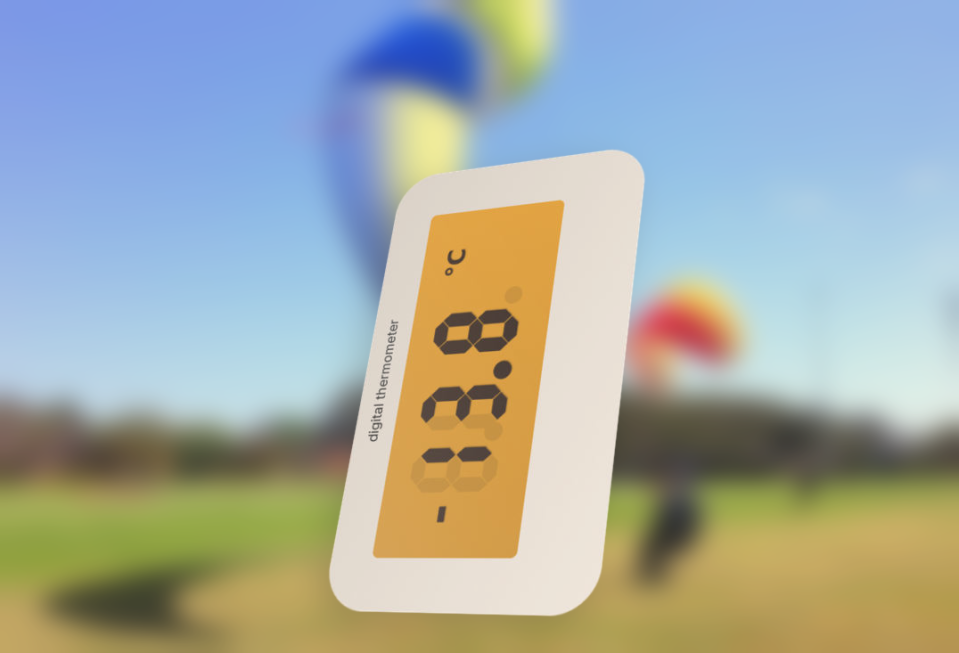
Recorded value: -13.8 °C
